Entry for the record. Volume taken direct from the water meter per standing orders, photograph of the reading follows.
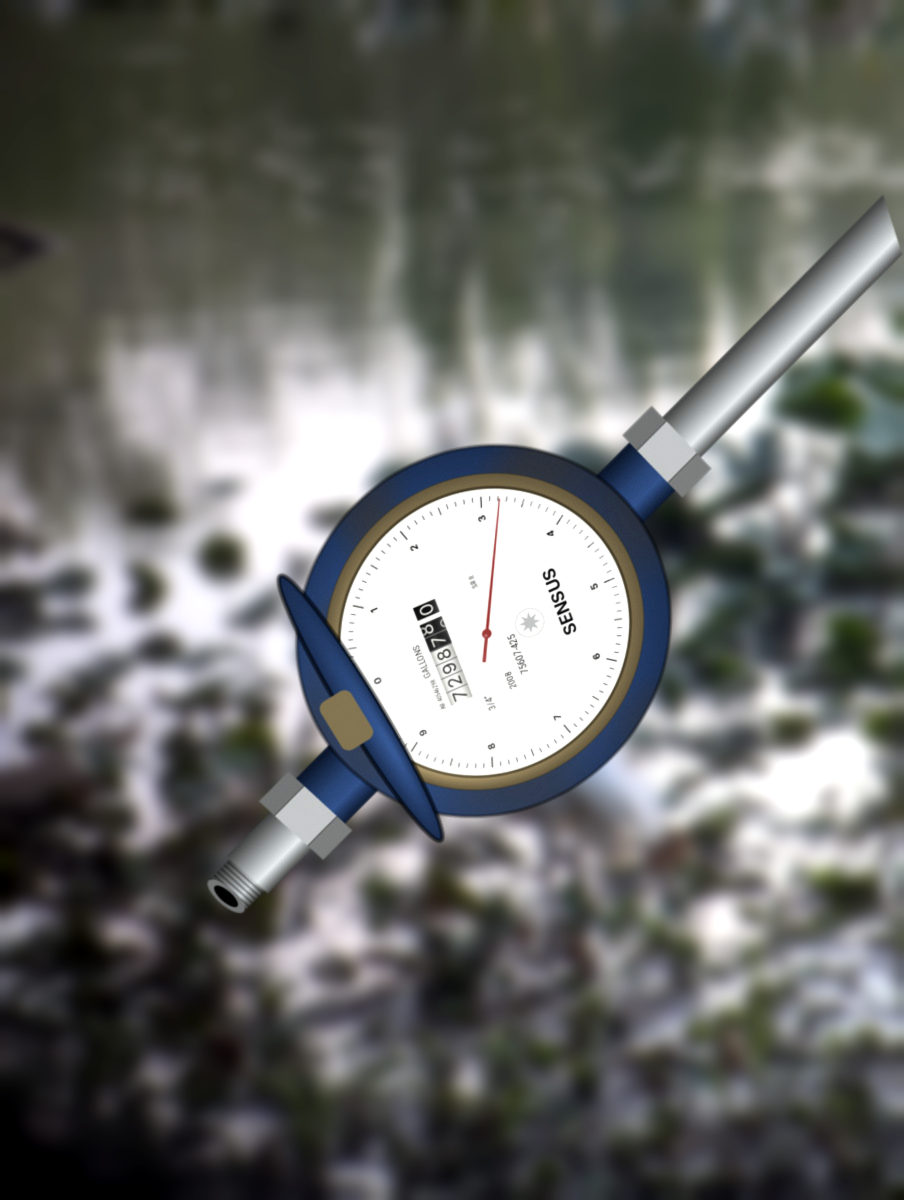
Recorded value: 7298783.2 gal
